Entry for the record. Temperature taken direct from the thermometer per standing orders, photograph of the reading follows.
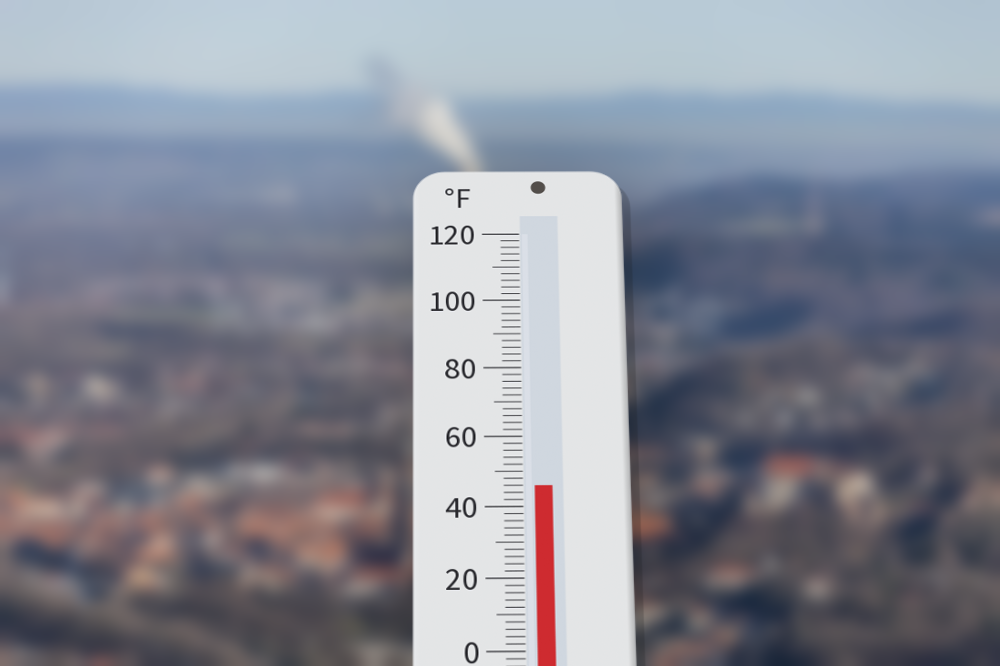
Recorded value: 46 °F
